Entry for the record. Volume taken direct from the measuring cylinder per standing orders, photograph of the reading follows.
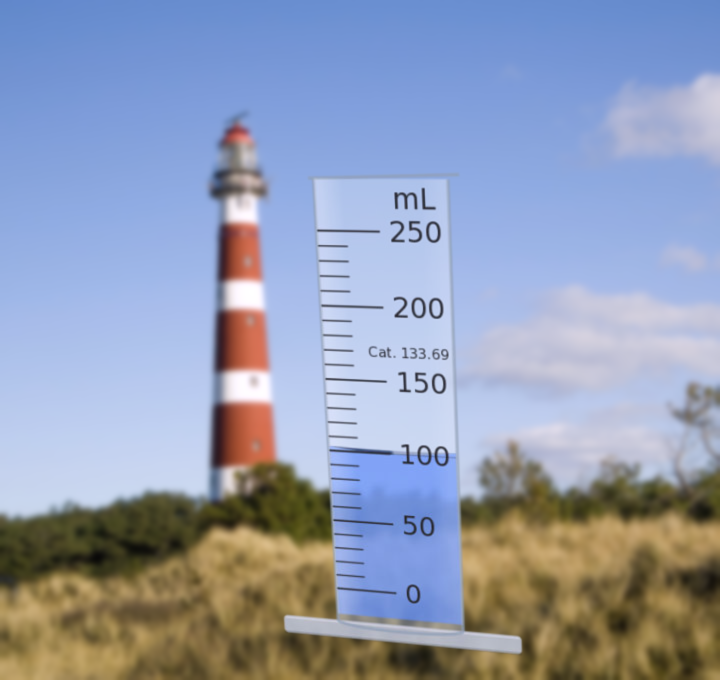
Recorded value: 100 mL
